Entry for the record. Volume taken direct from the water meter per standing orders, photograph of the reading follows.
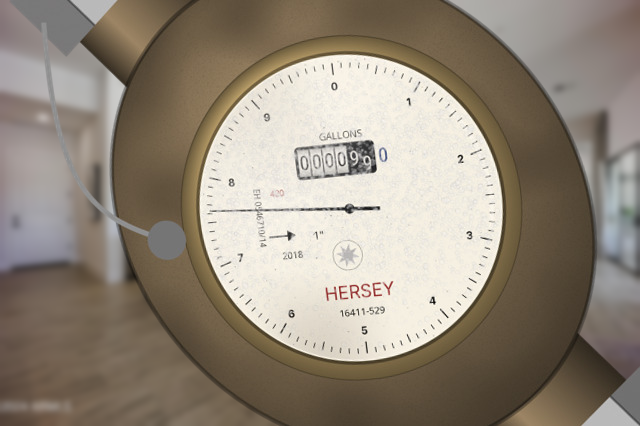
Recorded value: 987.6 gal
